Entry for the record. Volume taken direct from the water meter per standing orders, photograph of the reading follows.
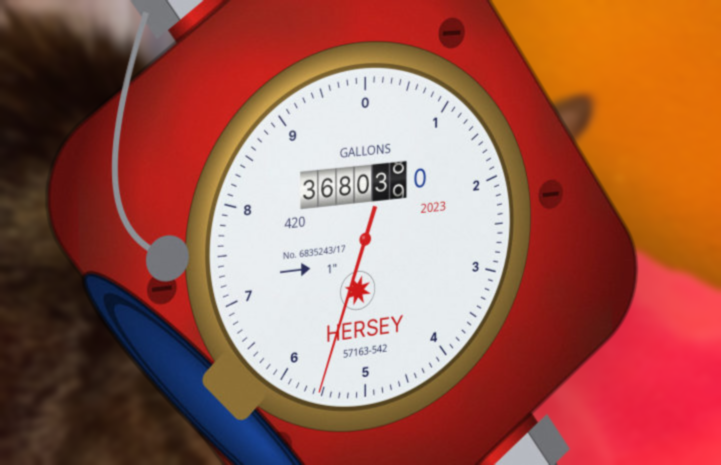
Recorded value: 3680385.5 gal
